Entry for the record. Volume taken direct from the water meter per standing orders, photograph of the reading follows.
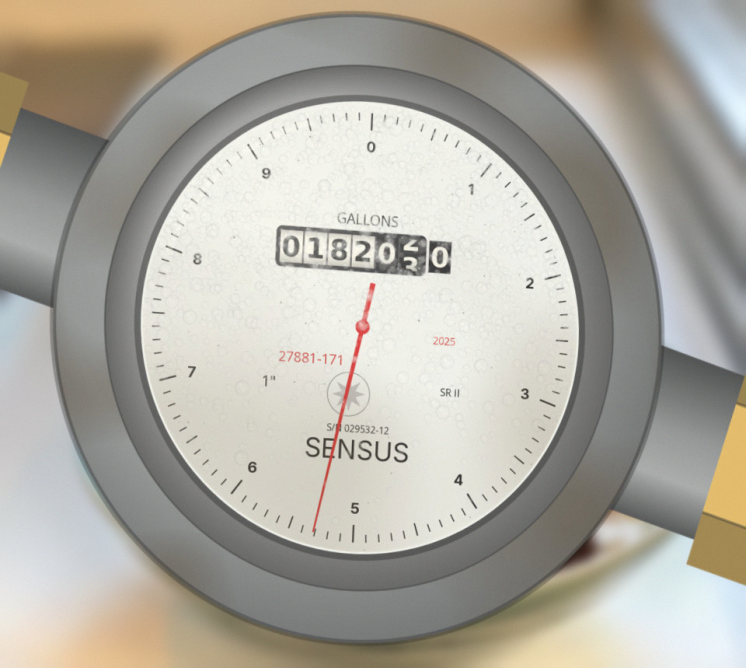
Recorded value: 182025.3 gal
